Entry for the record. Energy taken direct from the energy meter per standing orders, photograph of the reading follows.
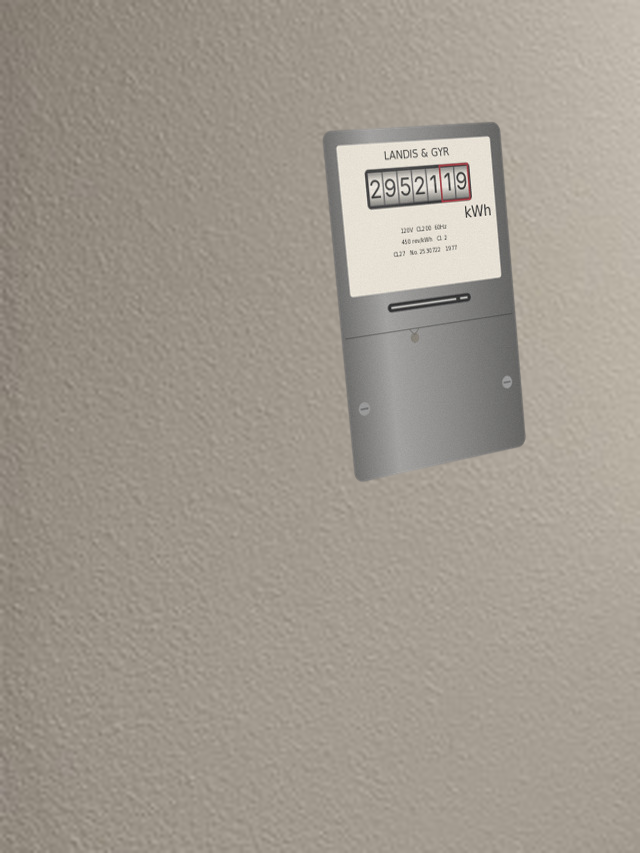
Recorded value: 29521.19 kWh
